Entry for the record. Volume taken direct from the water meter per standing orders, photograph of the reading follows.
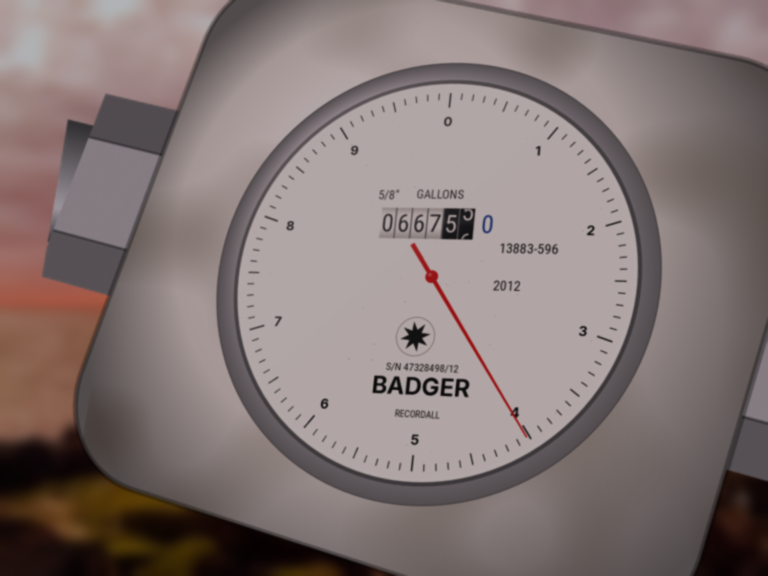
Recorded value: 667554.0 gal
